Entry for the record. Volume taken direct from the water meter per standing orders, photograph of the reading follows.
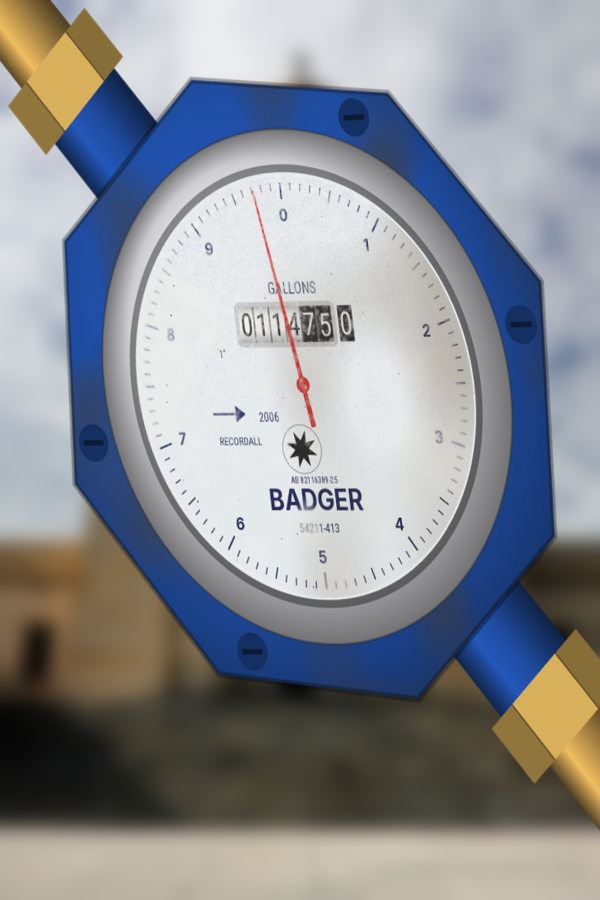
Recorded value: 114749.7 gal
